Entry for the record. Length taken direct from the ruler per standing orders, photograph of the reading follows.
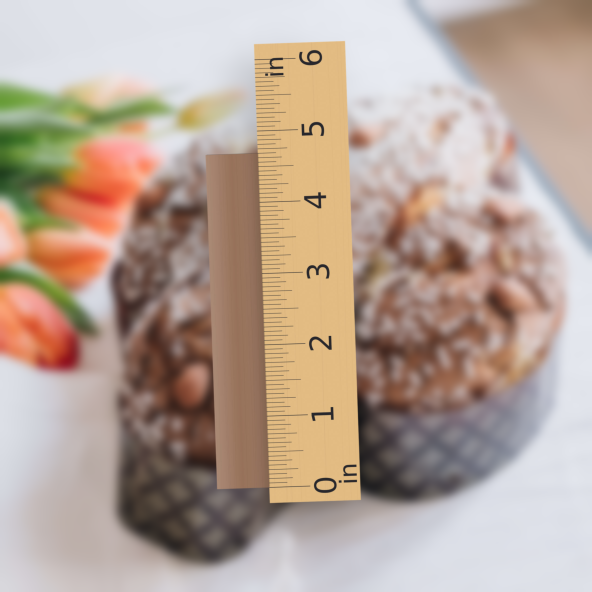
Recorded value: 4.6875 in
